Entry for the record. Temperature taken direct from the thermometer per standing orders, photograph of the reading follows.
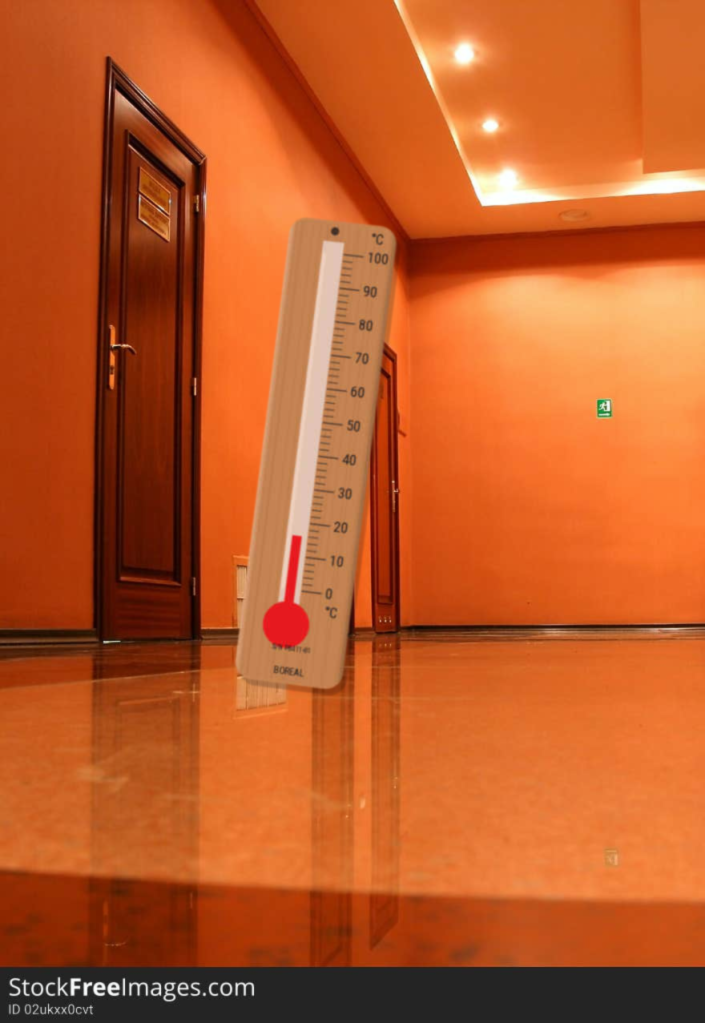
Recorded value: 16 °C
